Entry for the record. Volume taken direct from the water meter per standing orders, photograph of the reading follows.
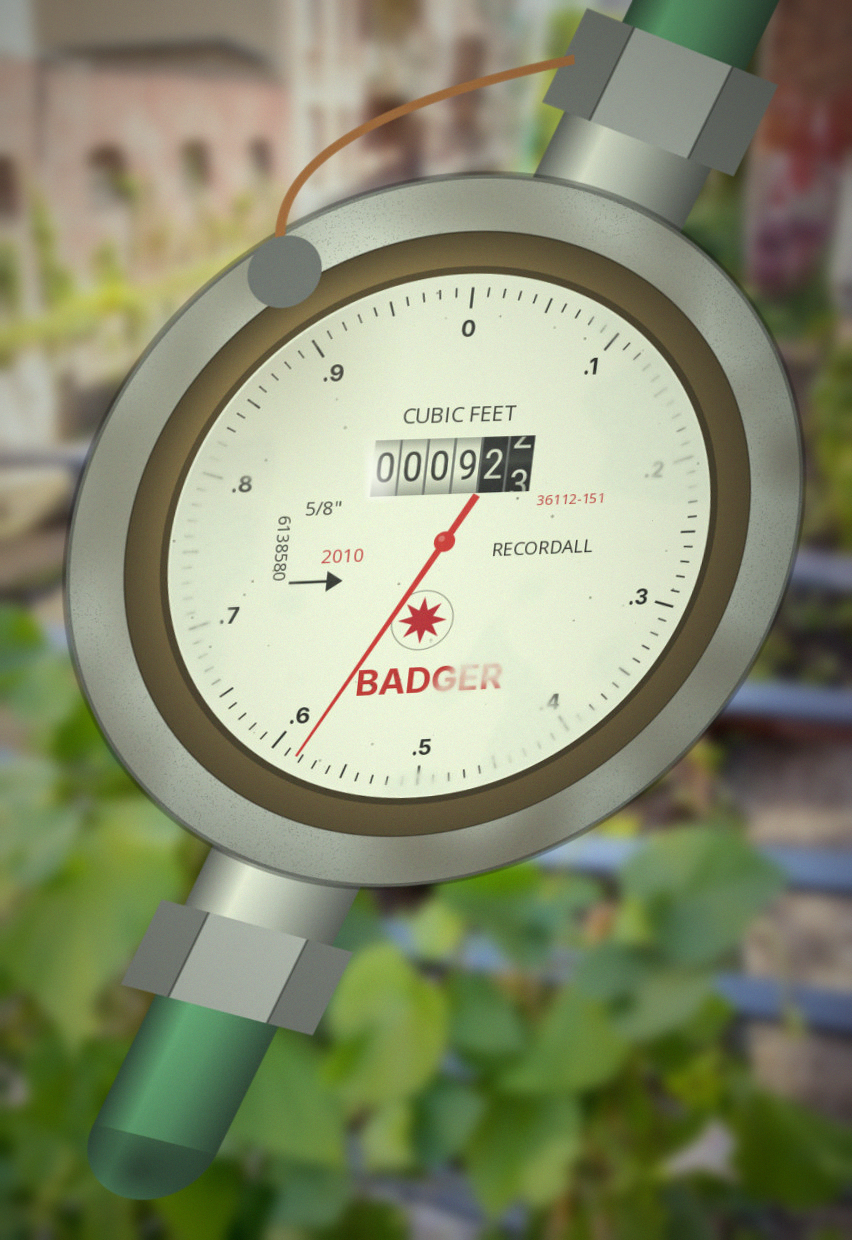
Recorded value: 922.58 ft³
